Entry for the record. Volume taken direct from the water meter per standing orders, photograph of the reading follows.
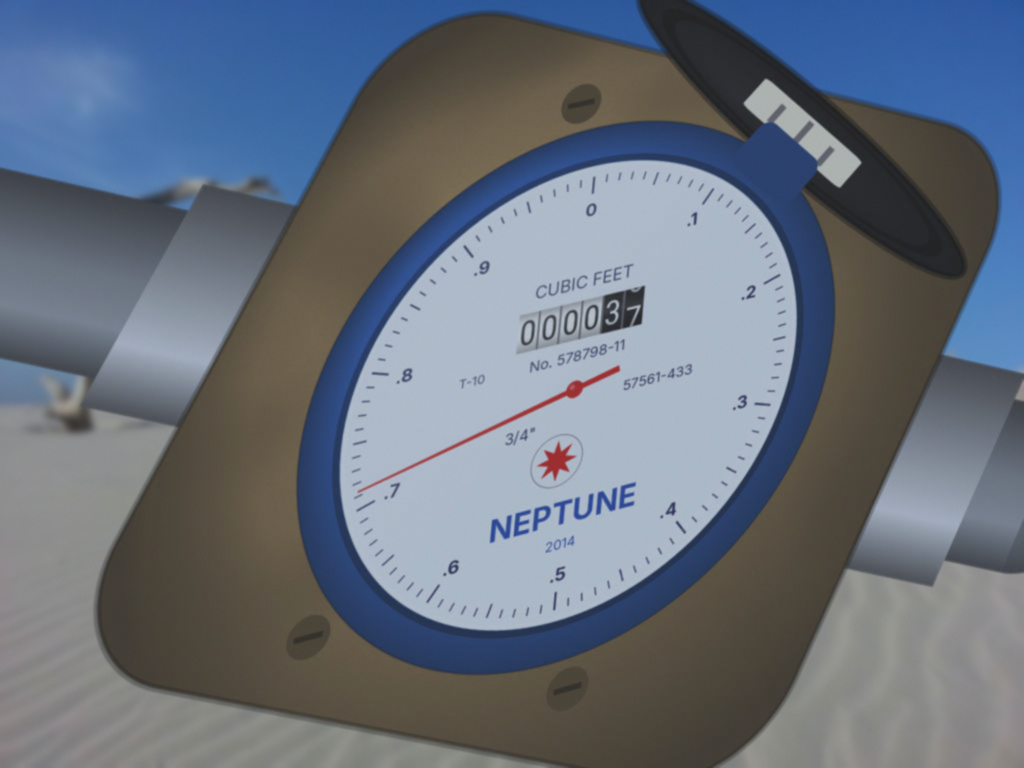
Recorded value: 36.71 ft³
